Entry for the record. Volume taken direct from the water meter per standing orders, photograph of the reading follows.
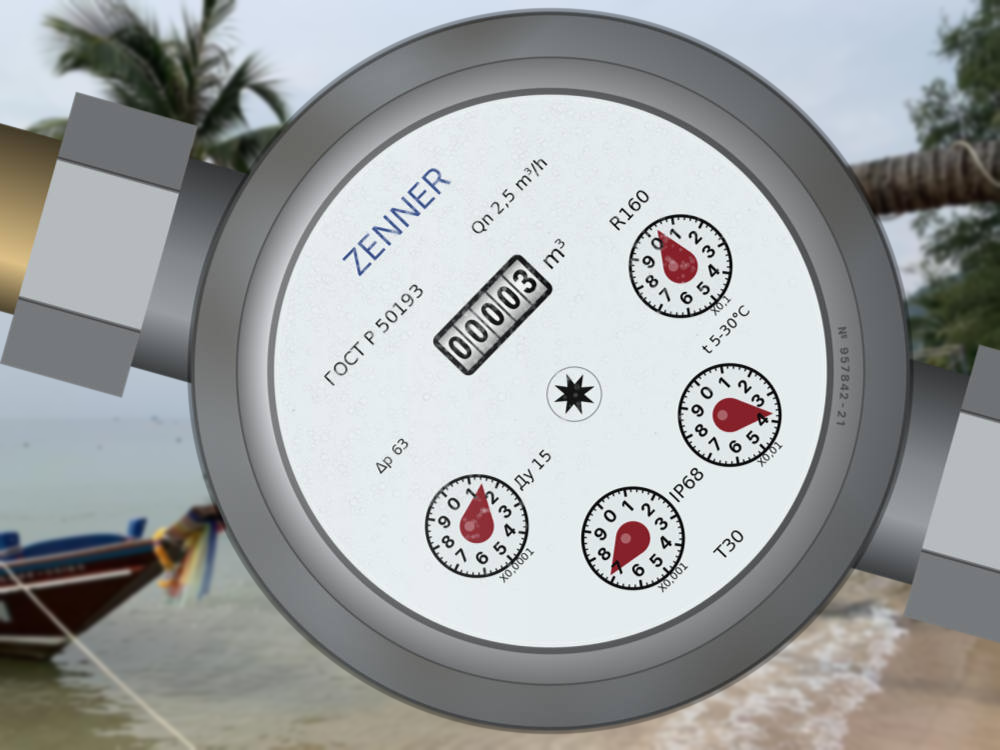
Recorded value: 3.0371 m³
